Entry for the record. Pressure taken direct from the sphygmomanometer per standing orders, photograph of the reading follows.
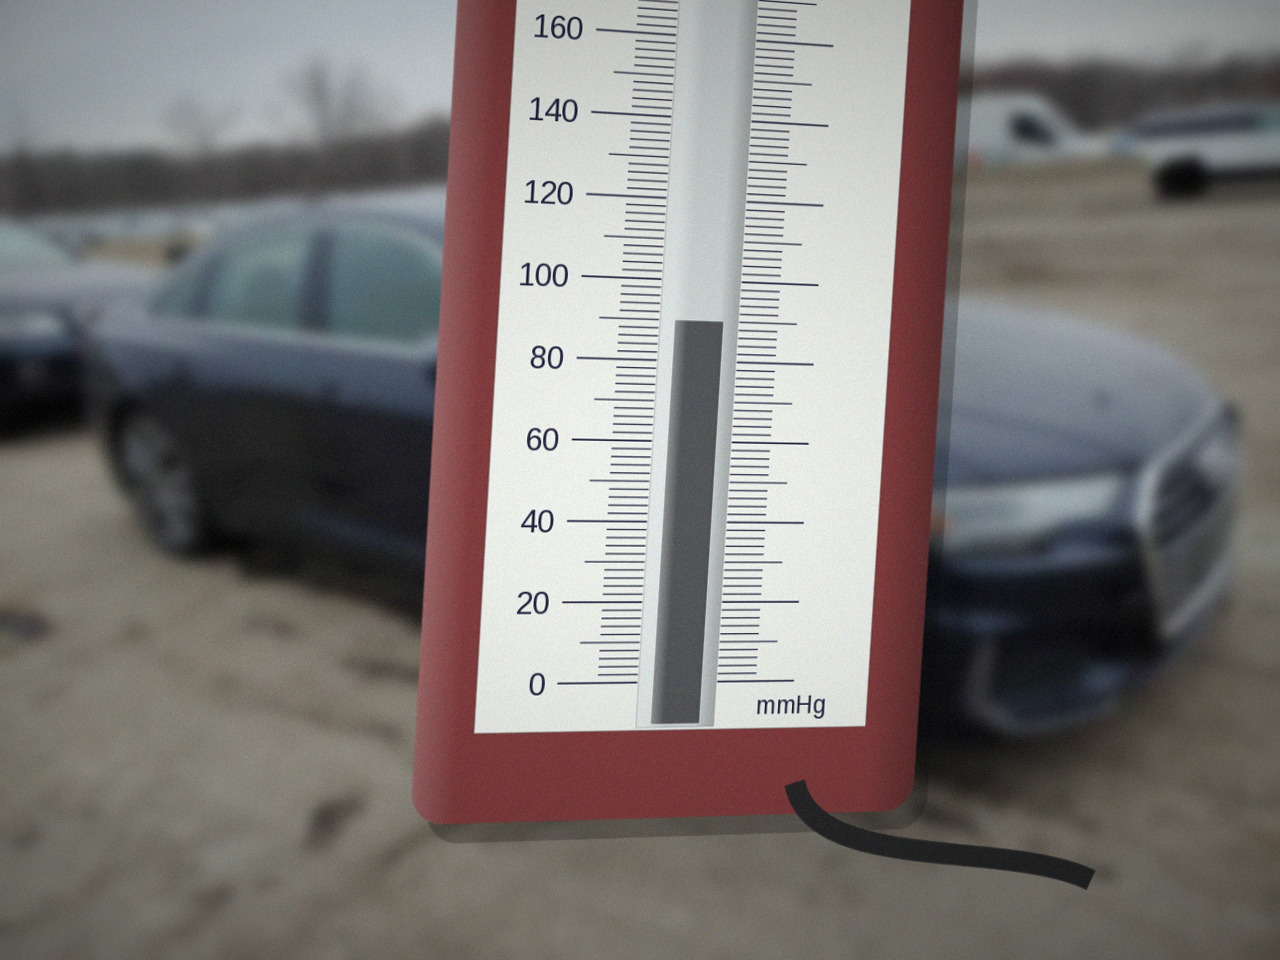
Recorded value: 90 mmHg
